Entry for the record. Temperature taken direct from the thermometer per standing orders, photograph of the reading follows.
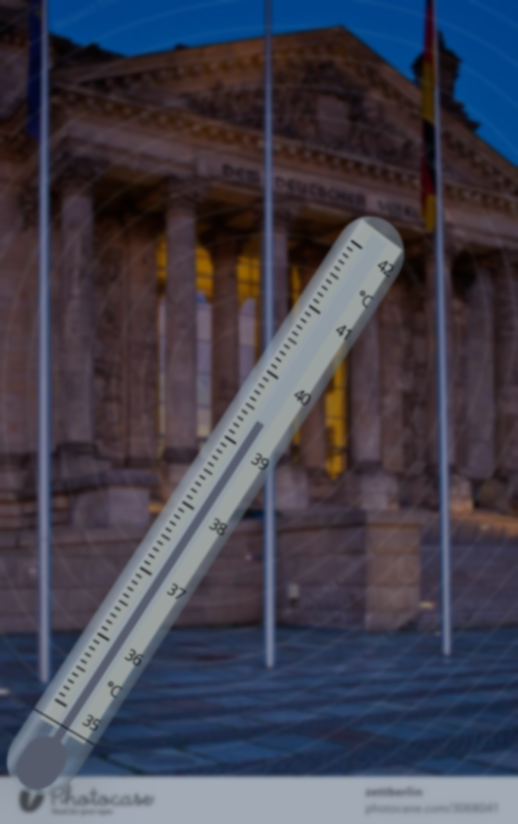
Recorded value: 39.4 °C
